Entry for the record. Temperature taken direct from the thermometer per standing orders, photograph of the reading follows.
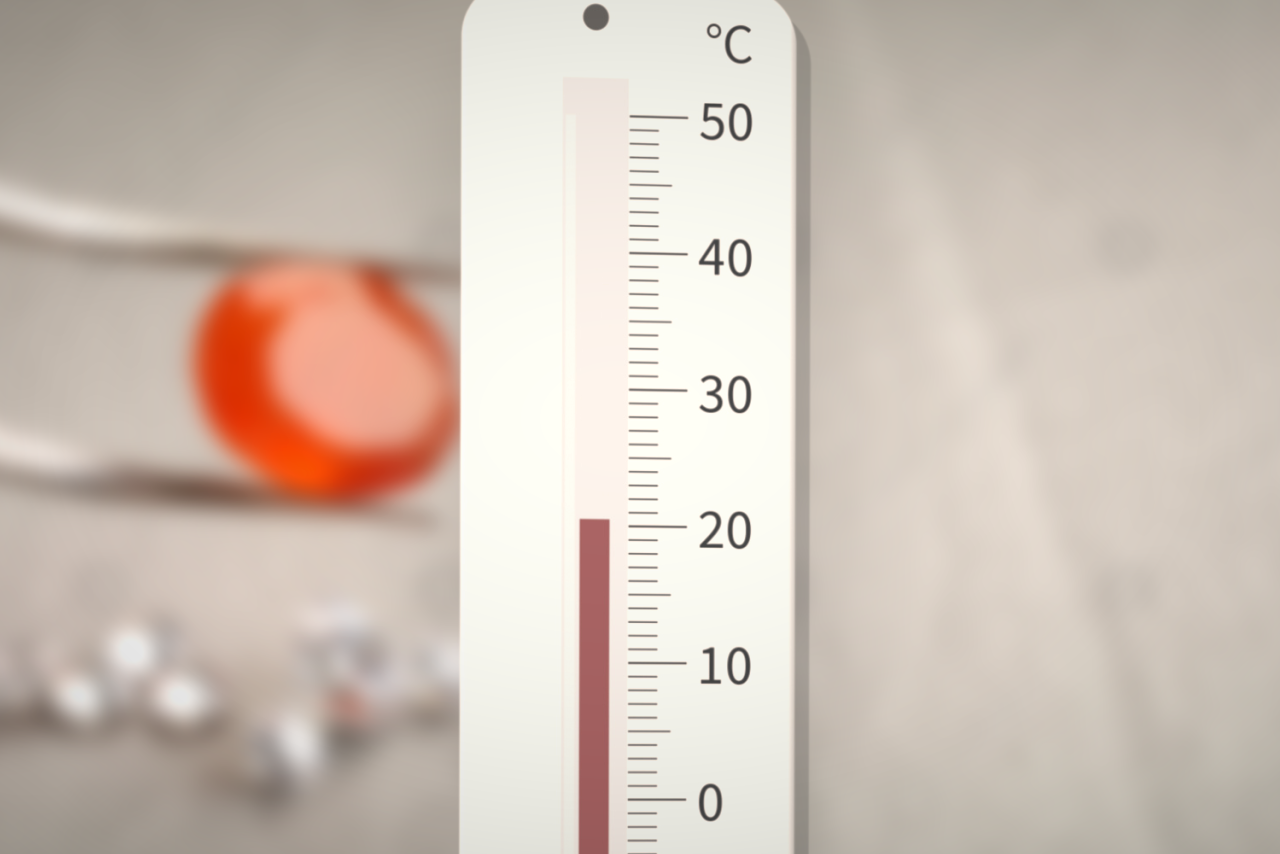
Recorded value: 20.5 °C
